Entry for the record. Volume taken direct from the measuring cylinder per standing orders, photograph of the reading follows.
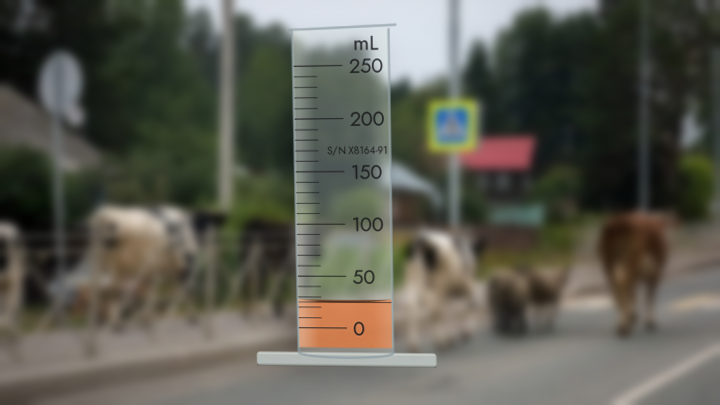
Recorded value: 25 mL
